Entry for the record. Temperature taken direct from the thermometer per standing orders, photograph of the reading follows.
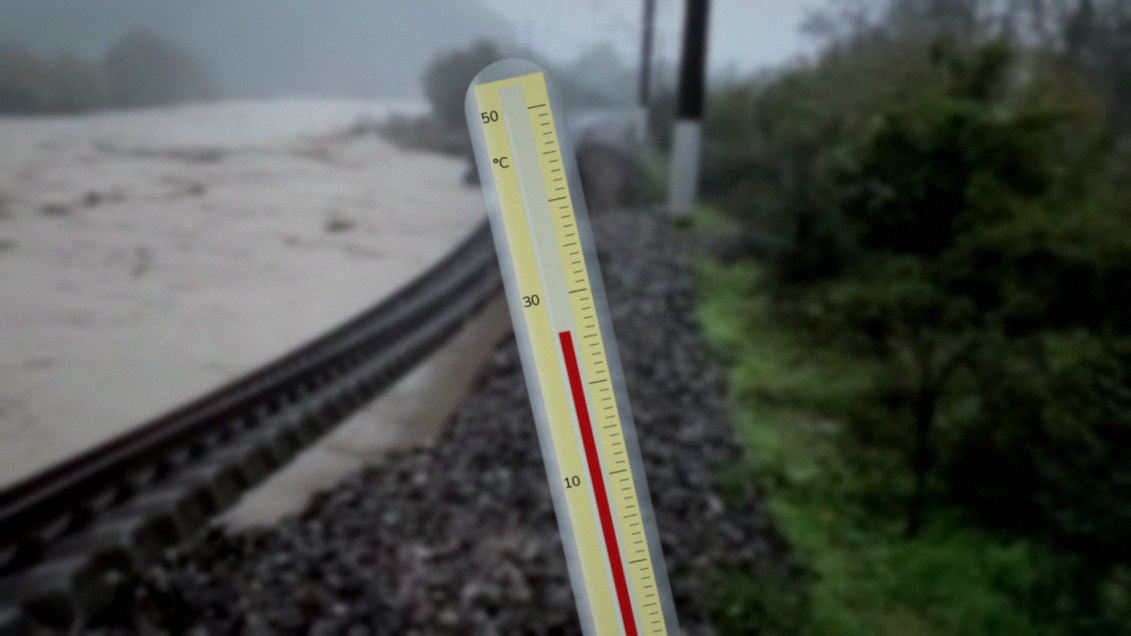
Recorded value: 26 °C
